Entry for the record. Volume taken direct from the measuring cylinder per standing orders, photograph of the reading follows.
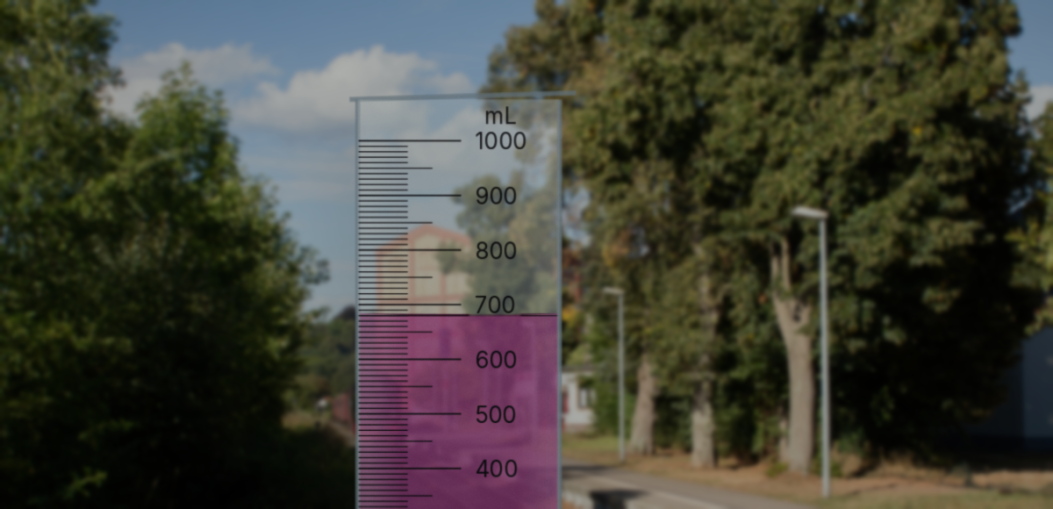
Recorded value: 680 mL
